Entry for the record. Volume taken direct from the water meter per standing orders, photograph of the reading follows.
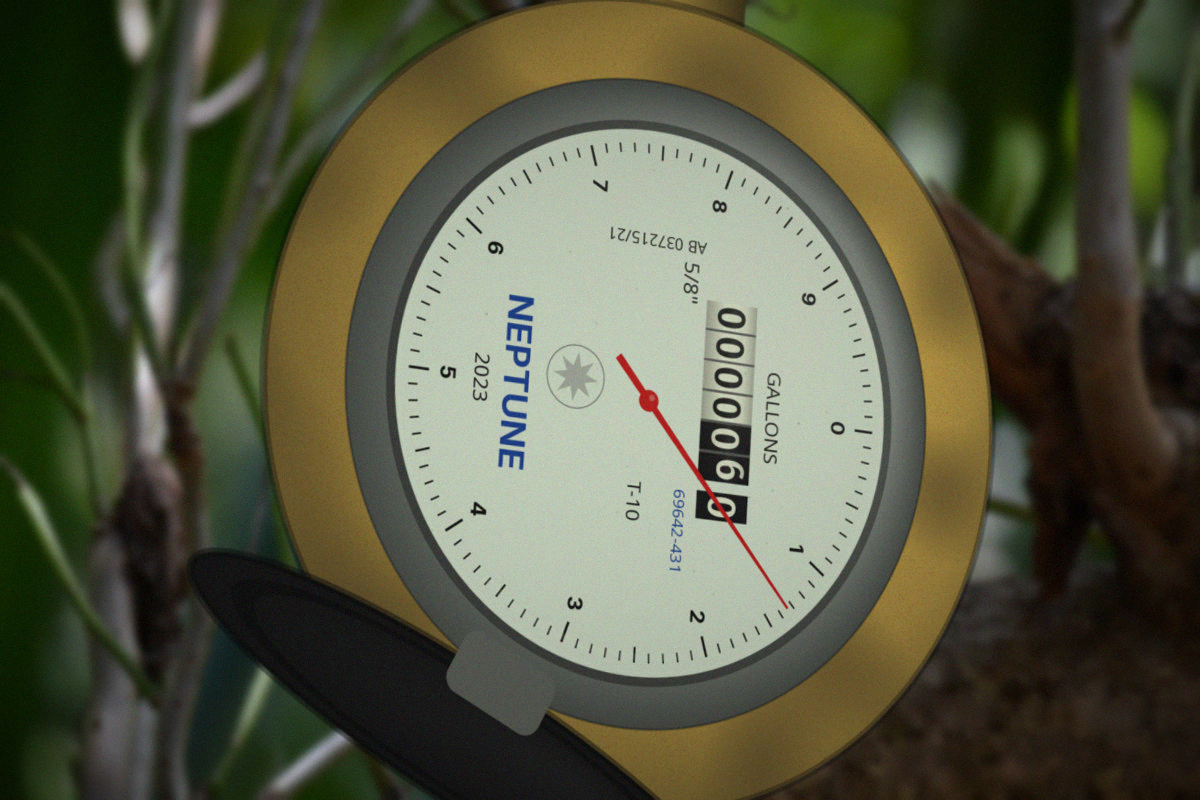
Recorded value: 61.3 gal
